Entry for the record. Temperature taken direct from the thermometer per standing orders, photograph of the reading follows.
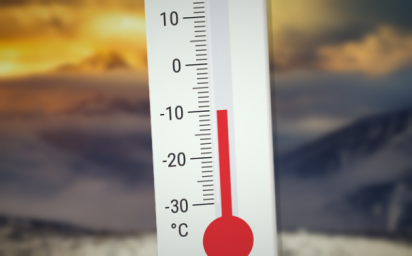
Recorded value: -10 °C
